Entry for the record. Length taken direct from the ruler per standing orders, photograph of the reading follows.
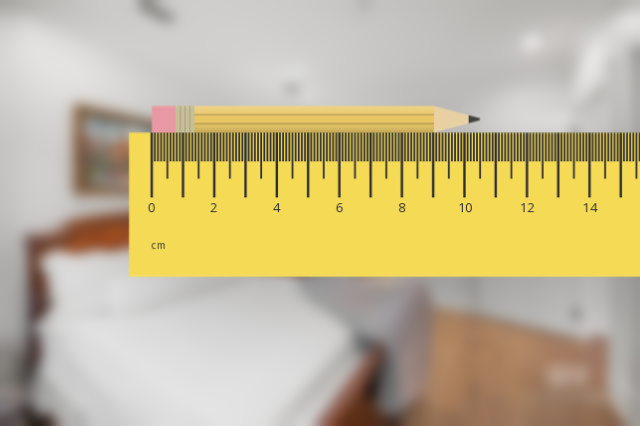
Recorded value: 10.5 cm
